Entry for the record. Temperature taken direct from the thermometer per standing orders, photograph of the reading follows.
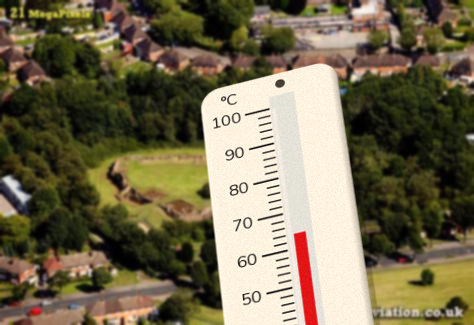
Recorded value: 64 °C
